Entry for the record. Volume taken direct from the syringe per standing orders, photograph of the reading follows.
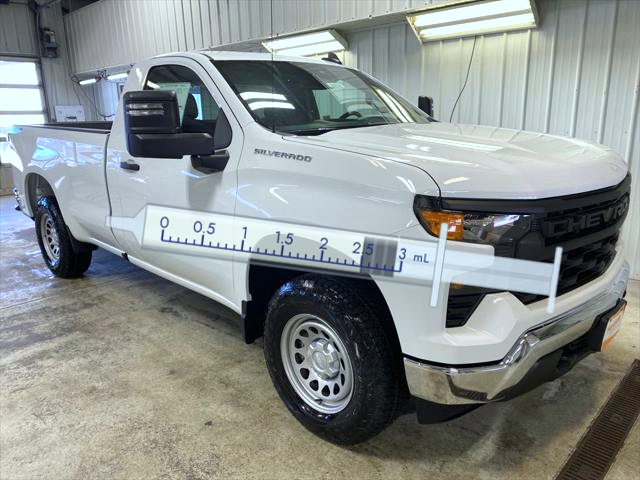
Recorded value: 2.5 mL
